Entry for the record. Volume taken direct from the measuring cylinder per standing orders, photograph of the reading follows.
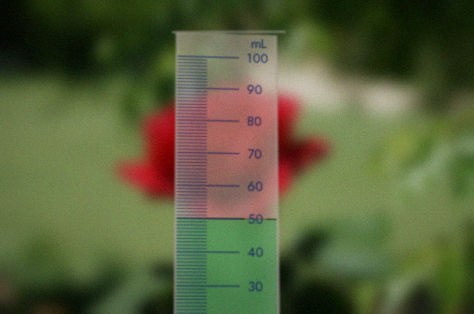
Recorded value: 50 mL
